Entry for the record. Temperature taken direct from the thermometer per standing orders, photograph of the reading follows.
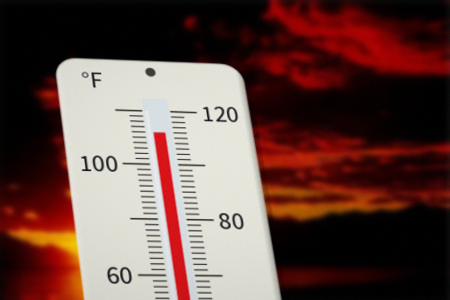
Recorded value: 112 °F
